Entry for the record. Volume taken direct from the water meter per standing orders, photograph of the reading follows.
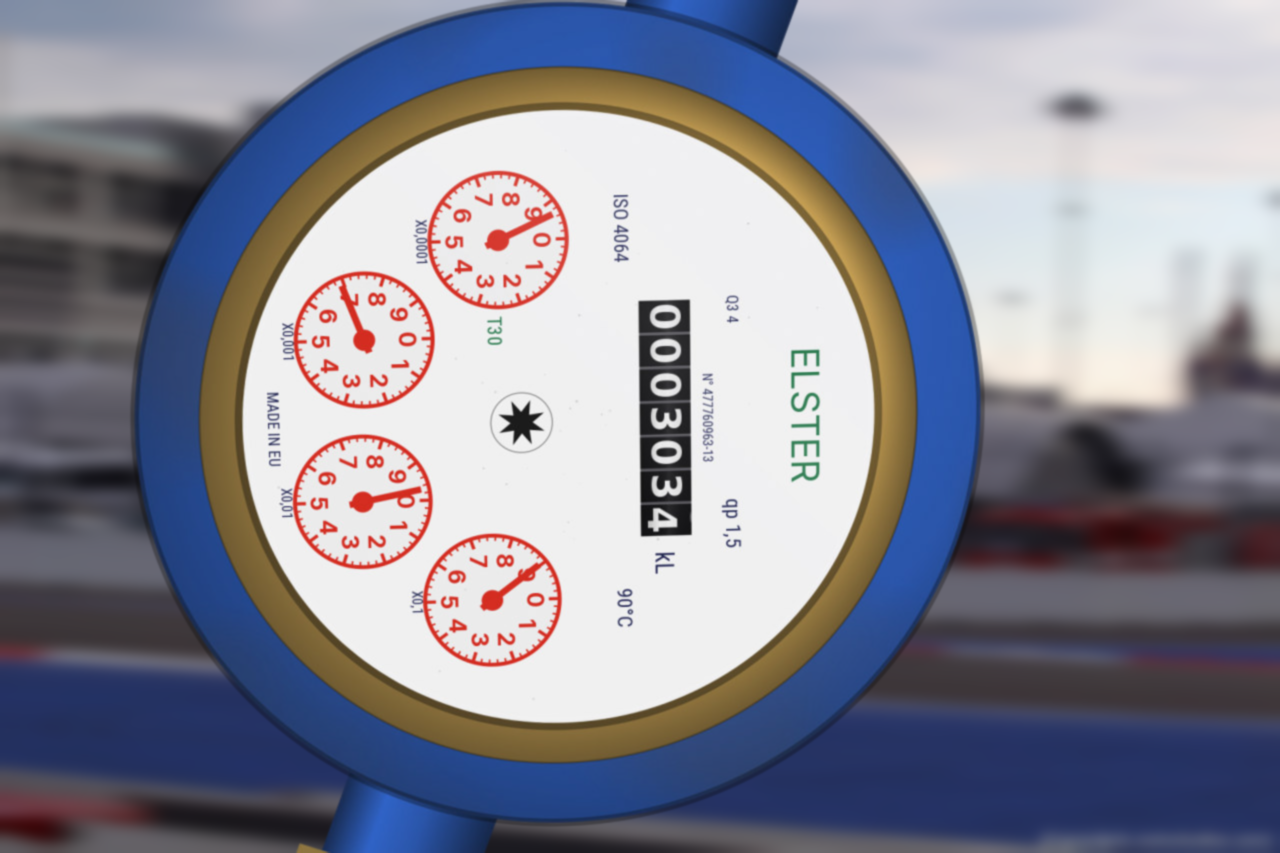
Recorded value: 3033.8969 kL
